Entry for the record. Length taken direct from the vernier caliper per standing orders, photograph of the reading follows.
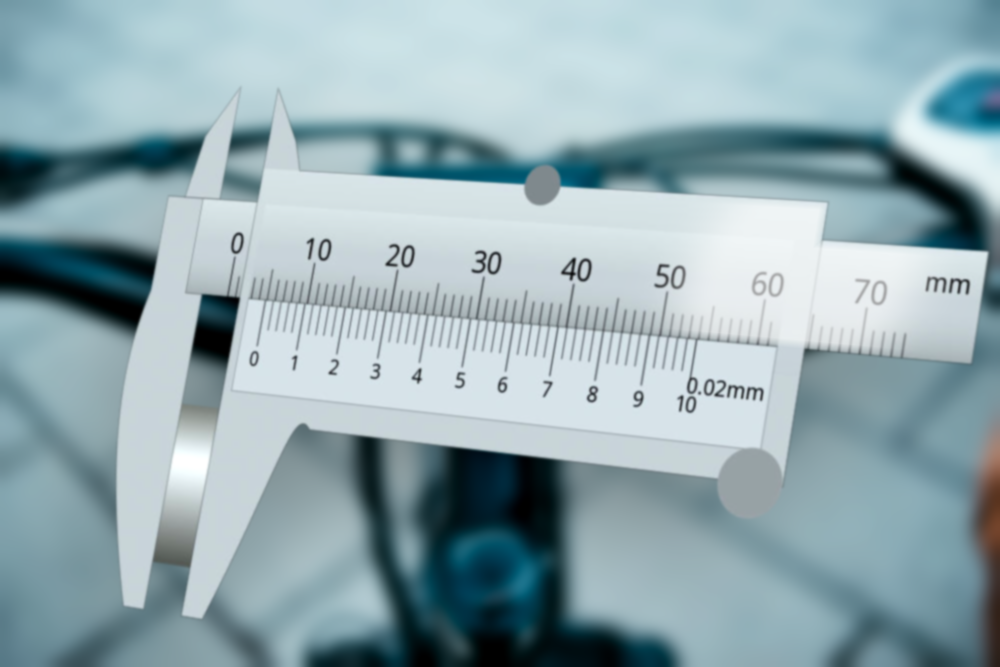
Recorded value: 4.8 mm
